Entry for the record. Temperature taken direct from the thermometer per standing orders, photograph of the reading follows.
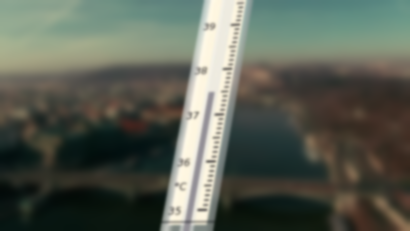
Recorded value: 37.5 °C
